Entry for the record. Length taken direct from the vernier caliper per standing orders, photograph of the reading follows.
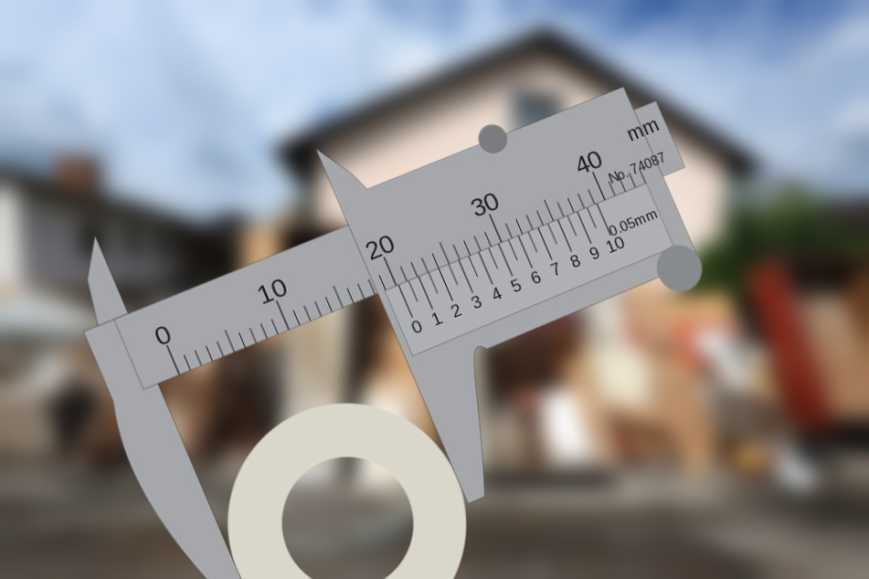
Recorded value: 20.2 mm
